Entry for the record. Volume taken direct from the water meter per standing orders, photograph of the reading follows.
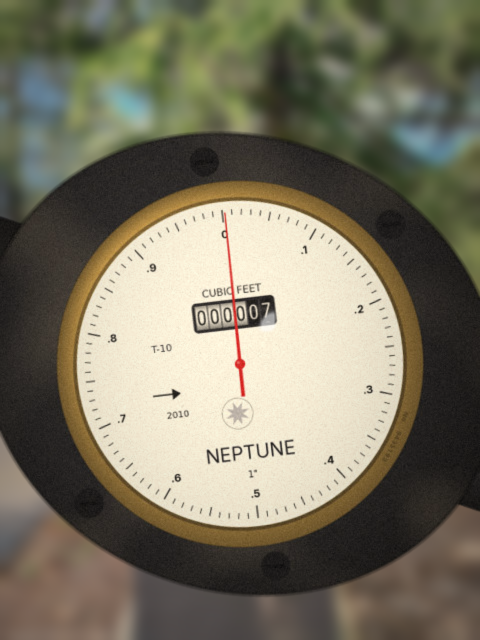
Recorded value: 7.00 ft³
